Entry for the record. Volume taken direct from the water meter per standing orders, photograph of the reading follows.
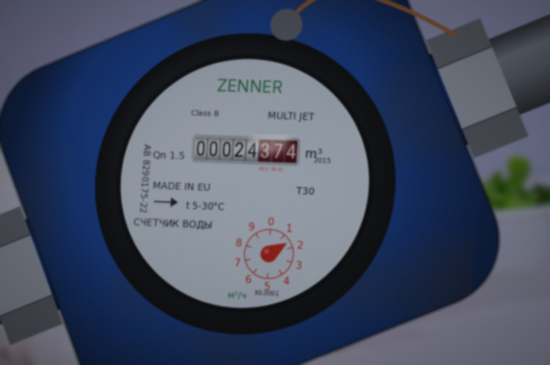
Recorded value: 24.3741 m³
